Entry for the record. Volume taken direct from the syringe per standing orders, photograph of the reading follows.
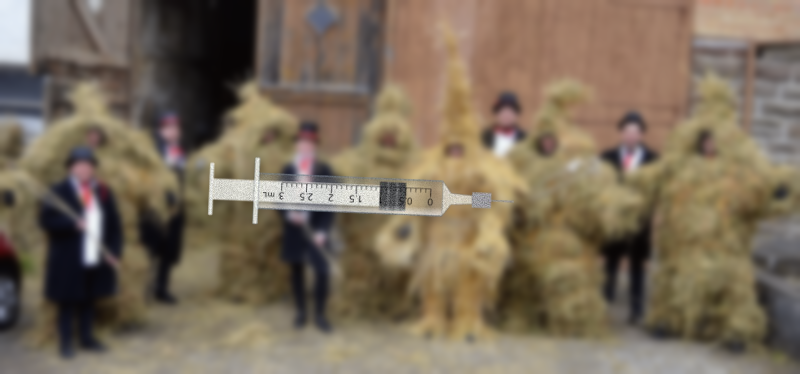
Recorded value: 0.5 mL
